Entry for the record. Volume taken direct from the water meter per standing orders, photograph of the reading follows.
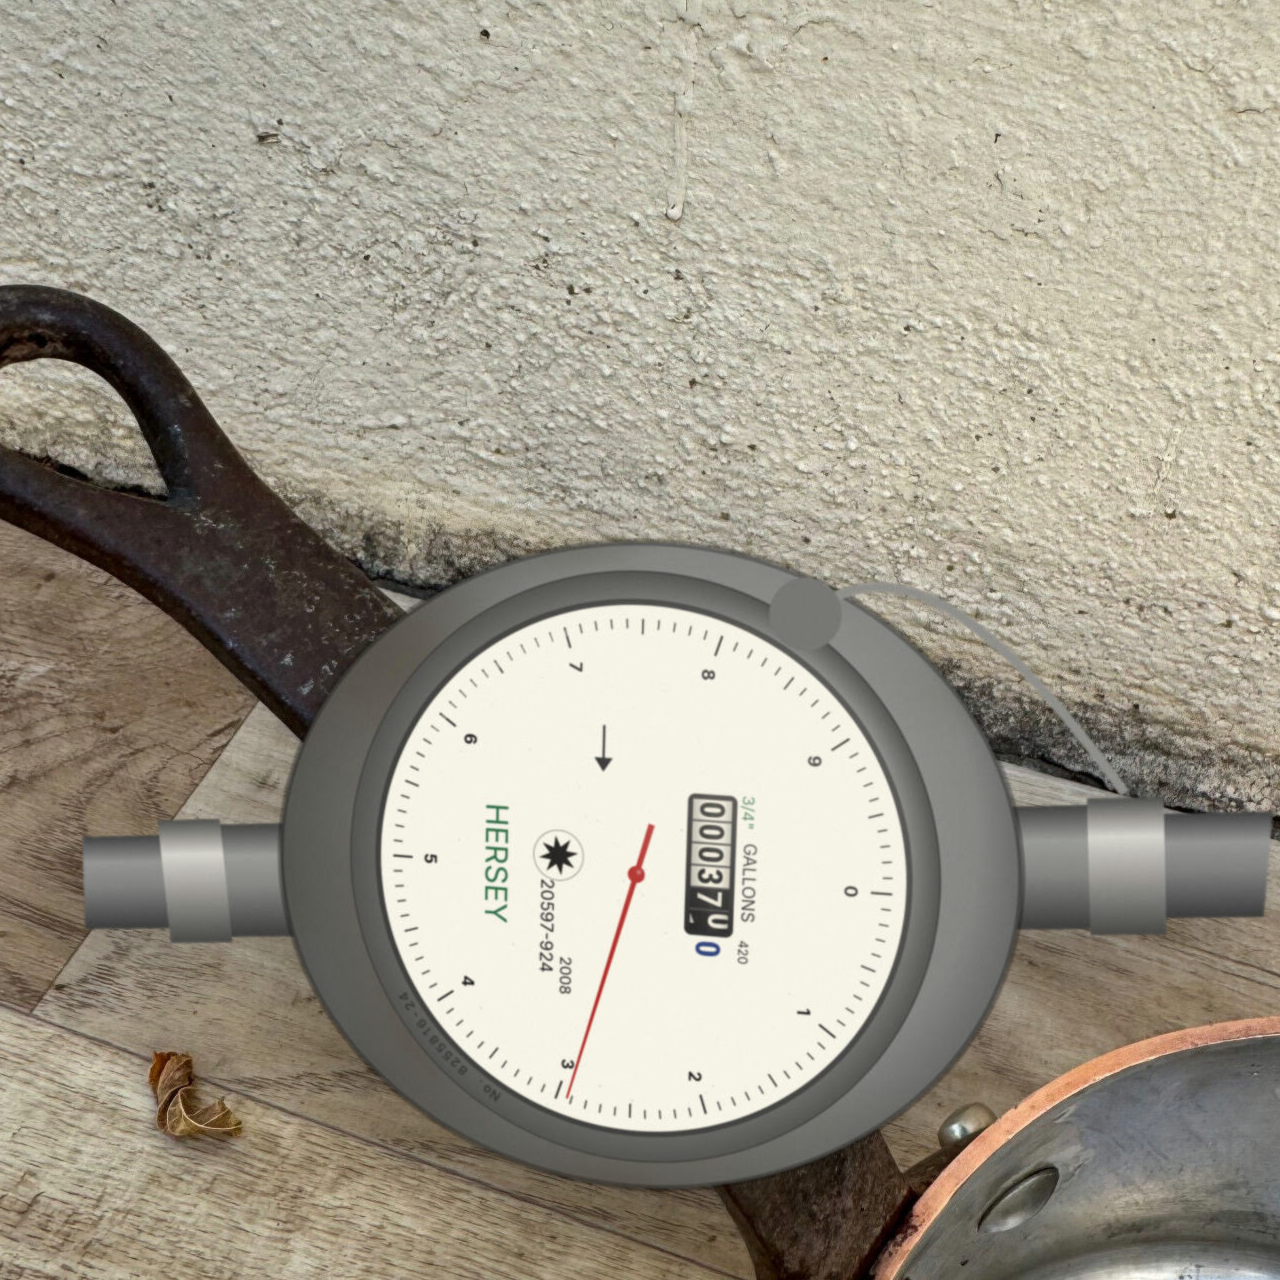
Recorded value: 3702.9 gal
